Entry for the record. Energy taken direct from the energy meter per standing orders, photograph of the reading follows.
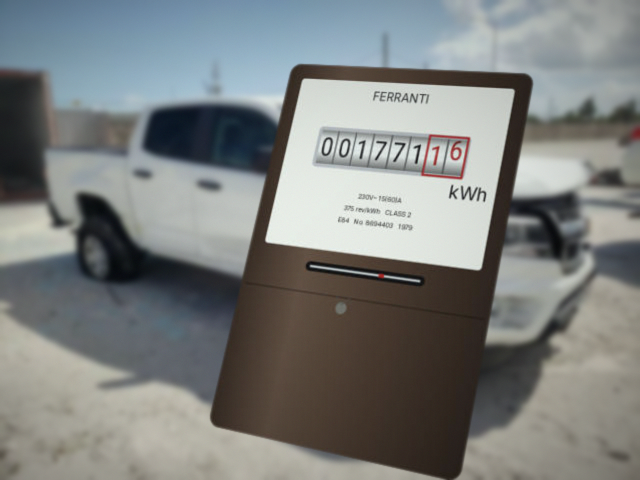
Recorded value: 1771.16 kWh
